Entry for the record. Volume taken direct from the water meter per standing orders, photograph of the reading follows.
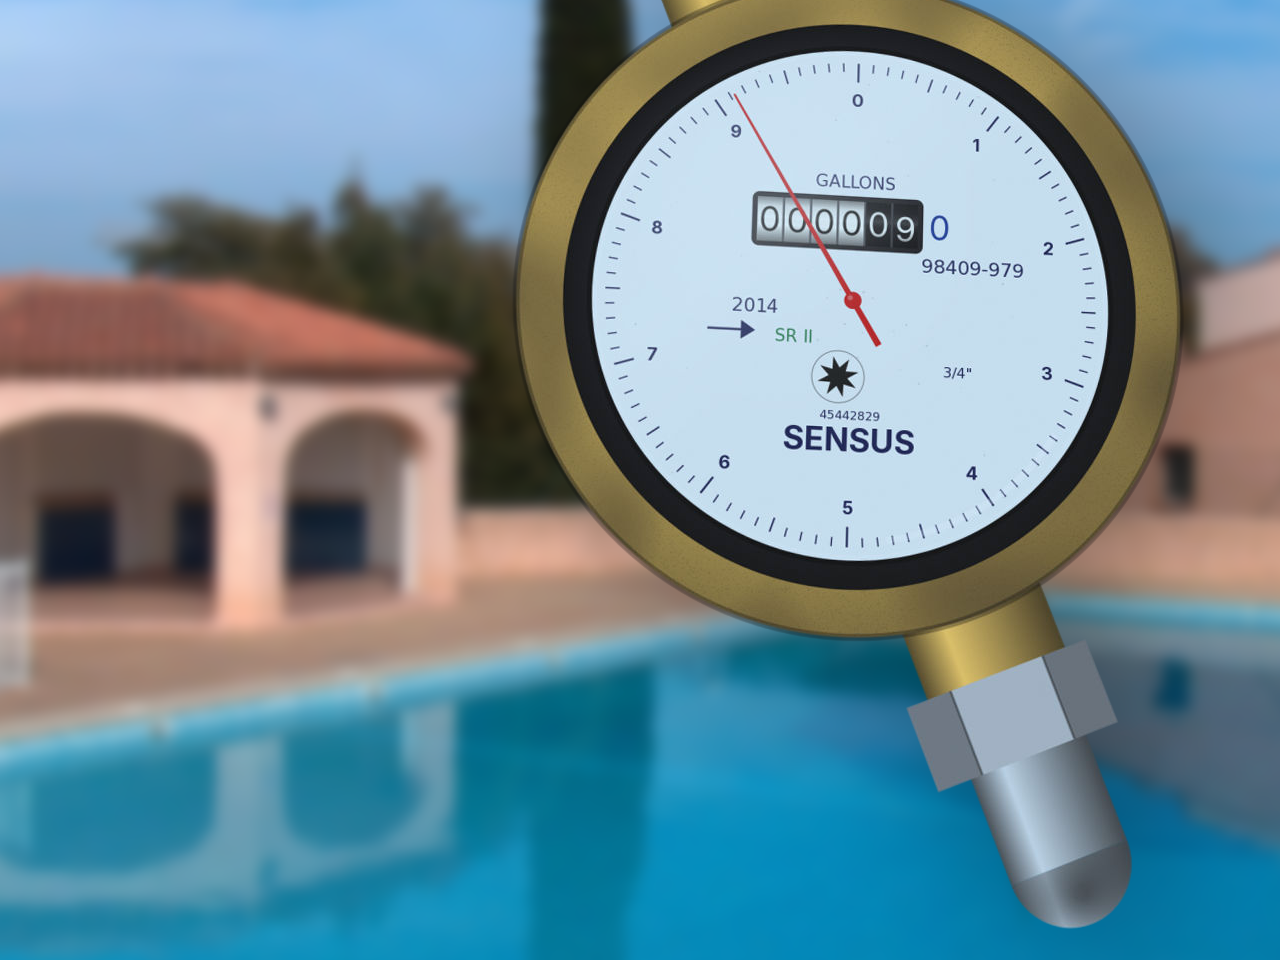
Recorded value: 89.1 gal
